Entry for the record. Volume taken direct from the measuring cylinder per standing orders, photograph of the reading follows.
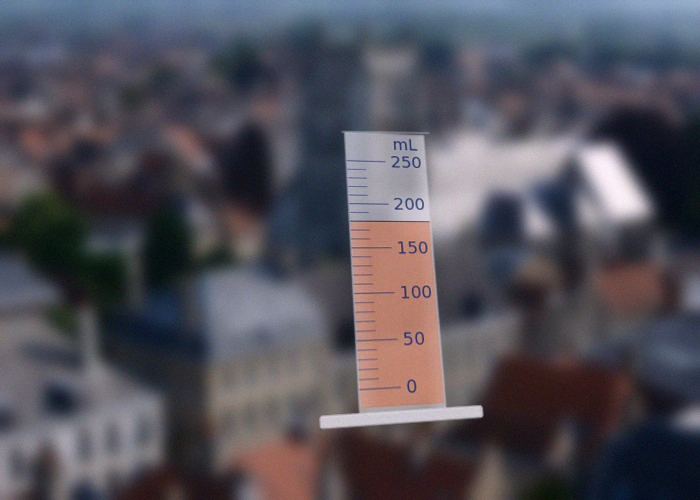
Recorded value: 180 mL
